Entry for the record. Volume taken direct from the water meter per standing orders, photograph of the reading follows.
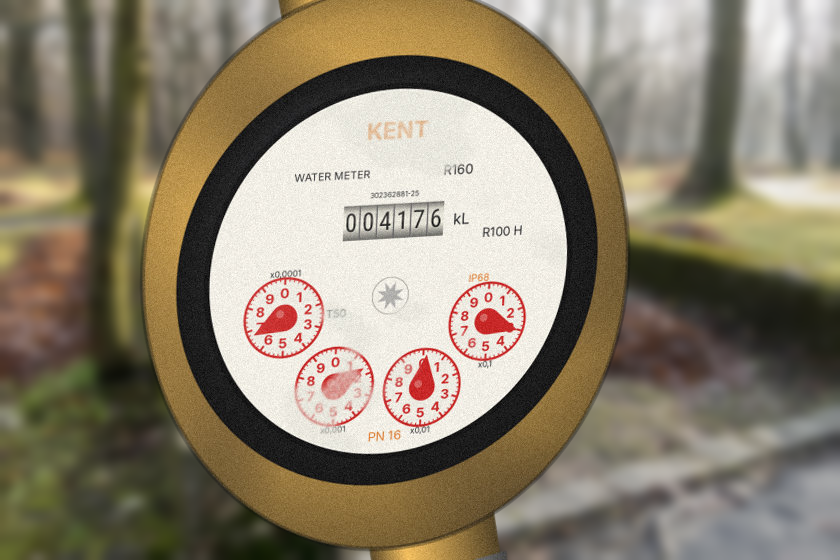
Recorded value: 4176.3016 kL
